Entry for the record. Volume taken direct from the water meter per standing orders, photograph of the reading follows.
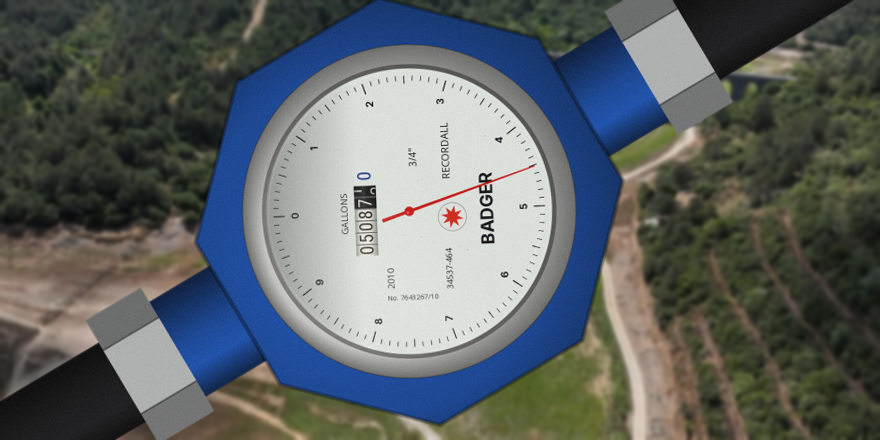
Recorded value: 508714.5 gal
